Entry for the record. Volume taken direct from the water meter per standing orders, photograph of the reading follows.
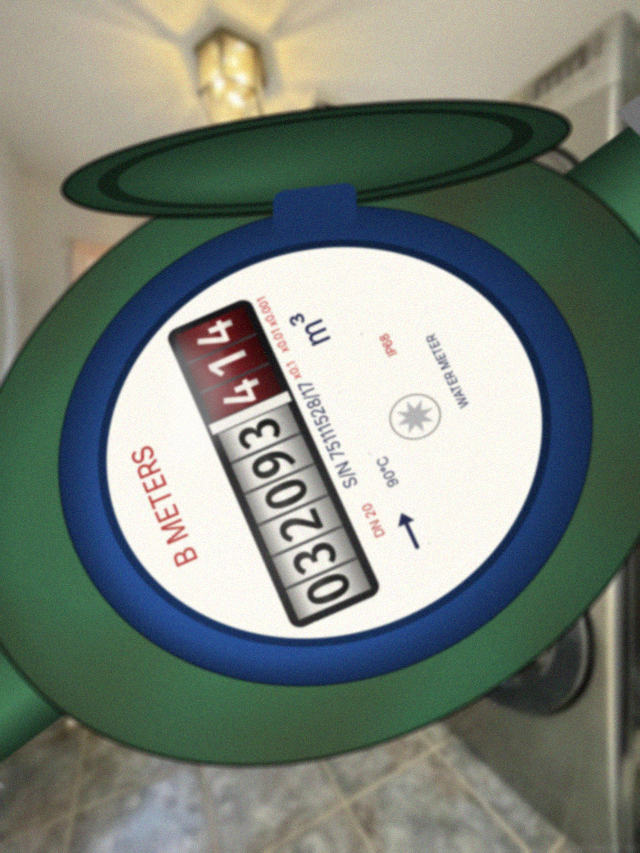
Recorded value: 32093.414 m³
